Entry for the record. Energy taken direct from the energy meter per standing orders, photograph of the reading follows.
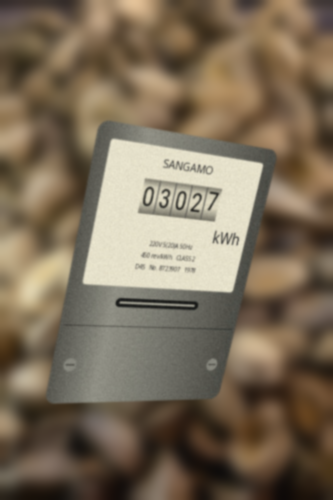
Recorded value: 3027 kWh
